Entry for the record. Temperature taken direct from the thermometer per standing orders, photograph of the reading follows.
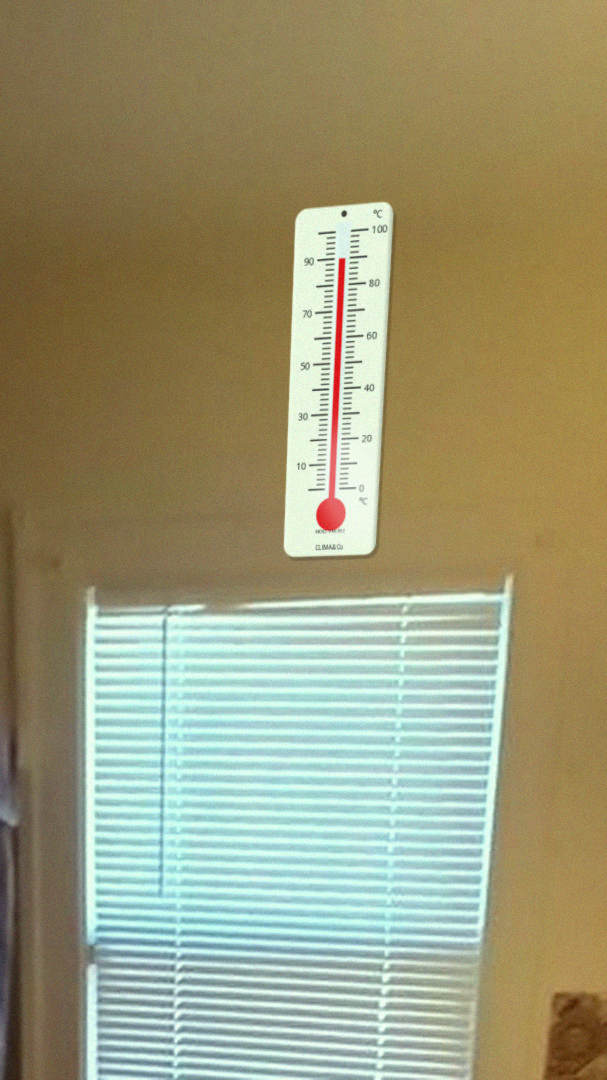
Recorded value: 90 °C
